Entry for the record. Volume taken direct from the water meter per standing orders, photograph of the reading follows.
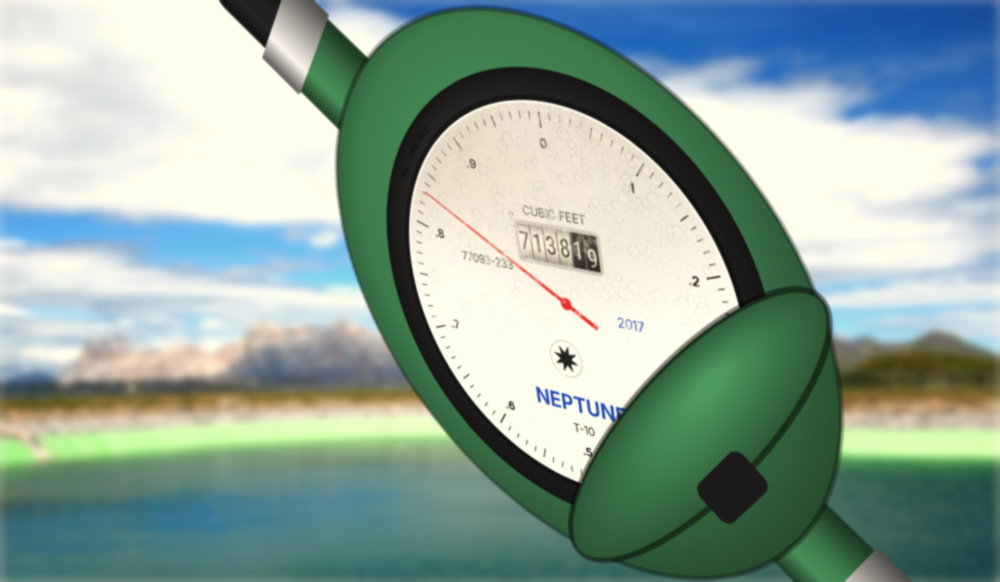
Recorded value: 713818.83 ft³
